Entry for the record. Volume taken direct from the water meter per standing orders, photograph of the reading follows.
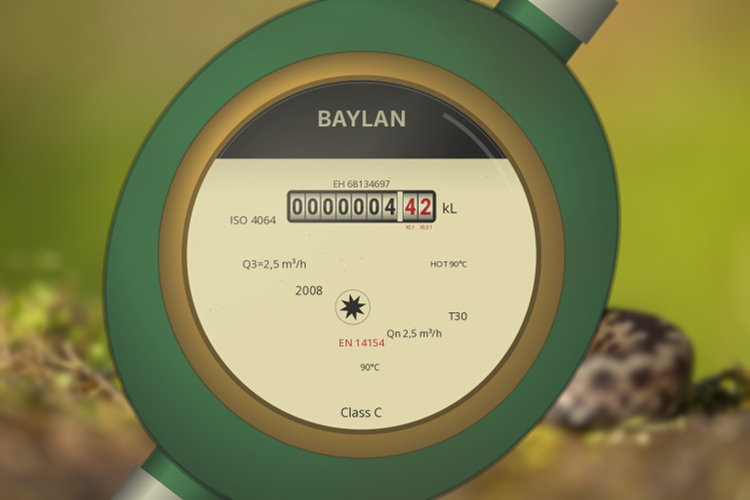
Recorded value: 4.42 kL
